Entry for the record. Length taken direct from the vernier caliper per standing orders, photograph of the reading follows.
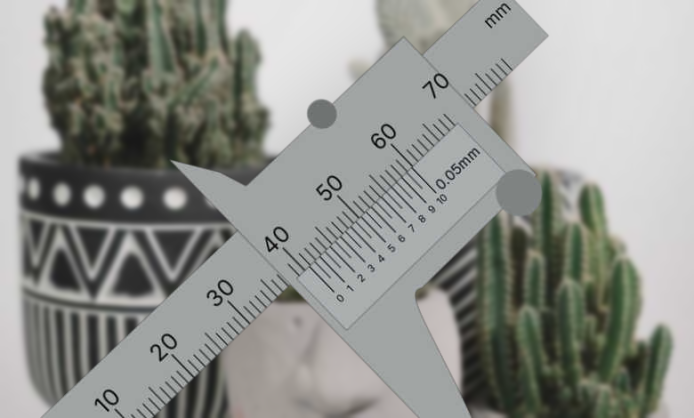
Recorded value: 40.8 mm
